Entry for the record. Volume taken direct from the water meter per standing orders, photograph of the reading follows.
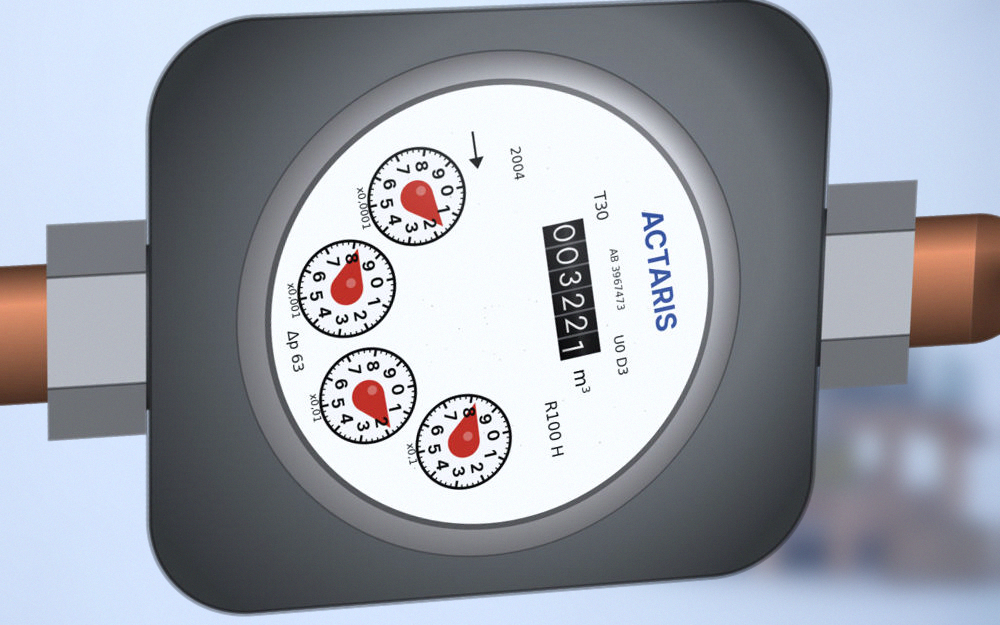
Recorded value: 3220.8181 m³
